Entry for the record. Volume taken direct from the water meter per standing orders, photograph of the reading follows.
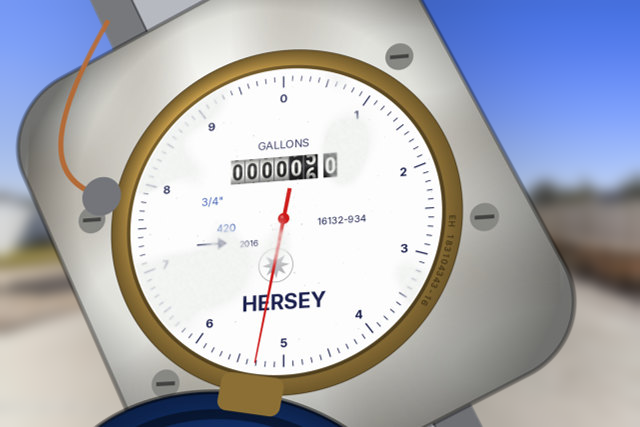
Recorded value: 55.3 gal
